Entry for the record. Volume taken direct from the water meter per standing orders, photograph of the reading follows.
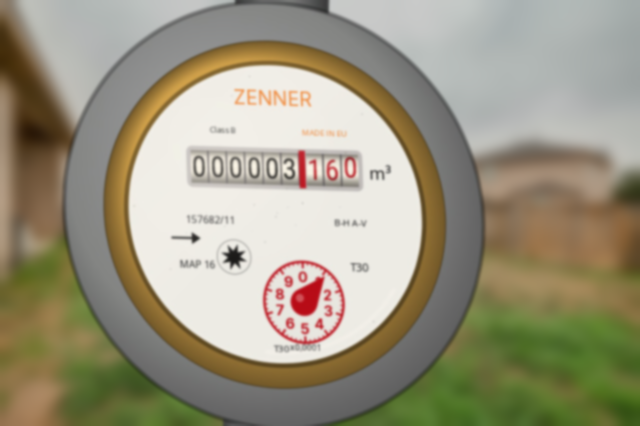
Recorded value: 3.1601 m³
